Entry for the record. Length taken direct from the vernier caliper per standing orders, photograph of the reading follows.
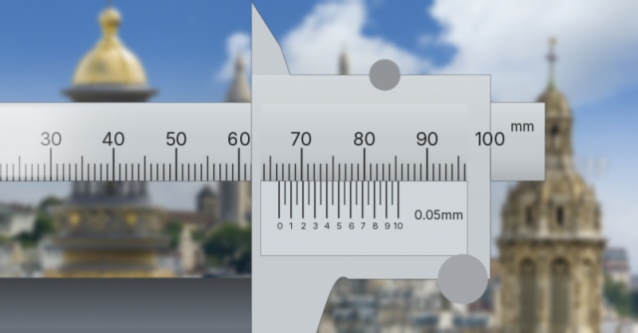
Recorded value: 66.4 mm
